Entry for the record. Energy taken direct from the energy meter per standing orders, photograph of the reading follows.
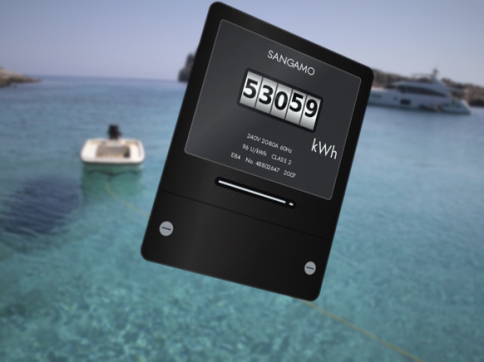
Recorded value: 53059 kWh
